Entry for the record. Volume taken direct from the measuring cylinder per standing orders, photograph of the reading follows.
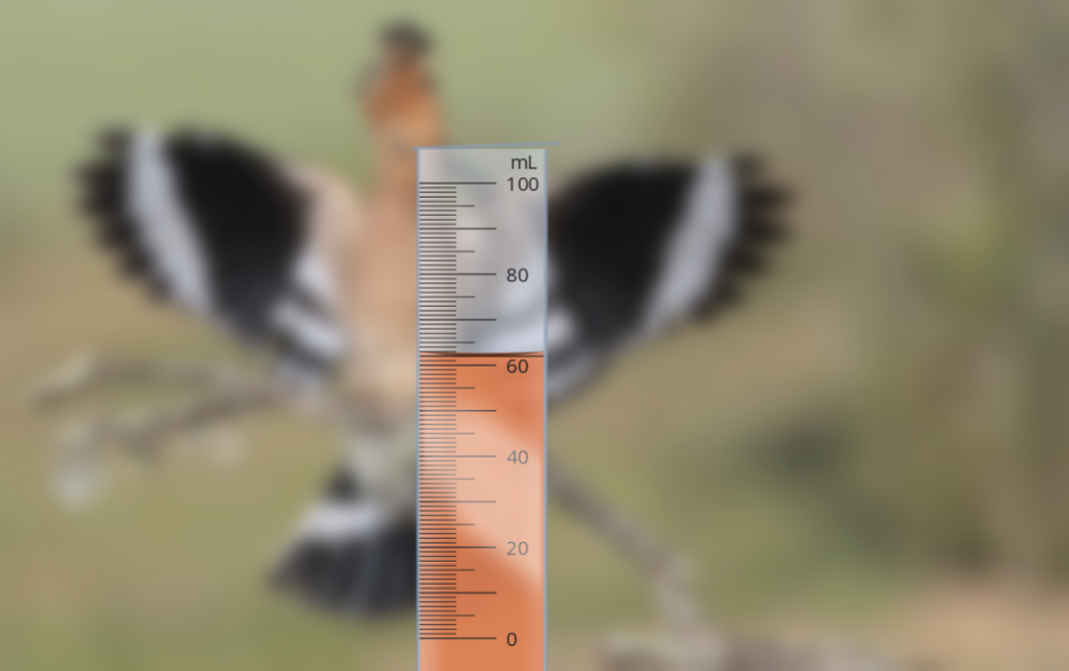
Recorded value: 62 mL
